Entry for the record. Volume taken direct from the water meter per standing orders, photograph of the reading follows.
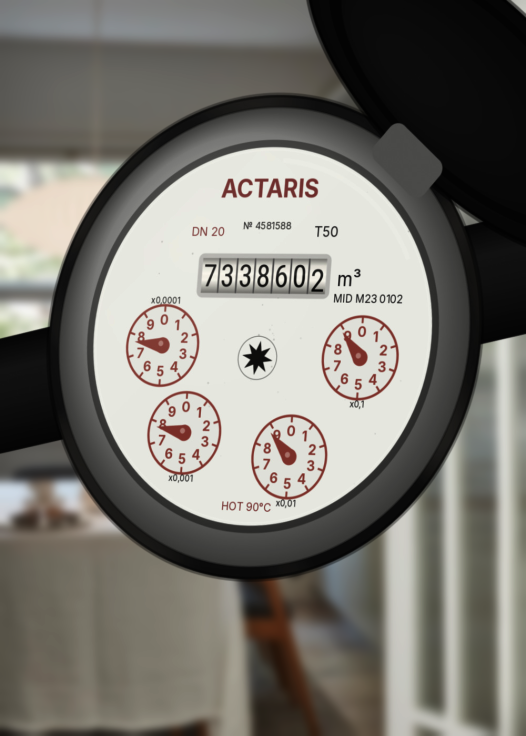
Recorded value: 7338601.8877 m³
